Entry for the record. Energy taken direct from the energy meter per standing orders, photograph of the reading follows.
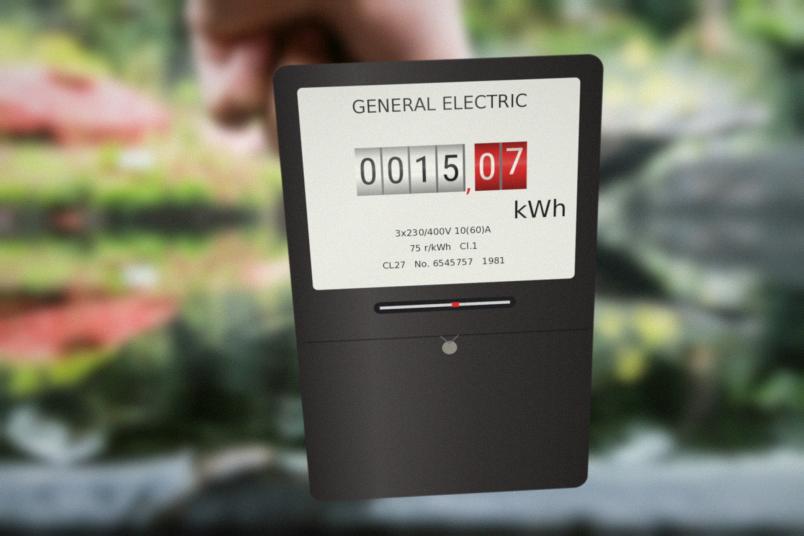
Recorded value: 15.07 kWh
